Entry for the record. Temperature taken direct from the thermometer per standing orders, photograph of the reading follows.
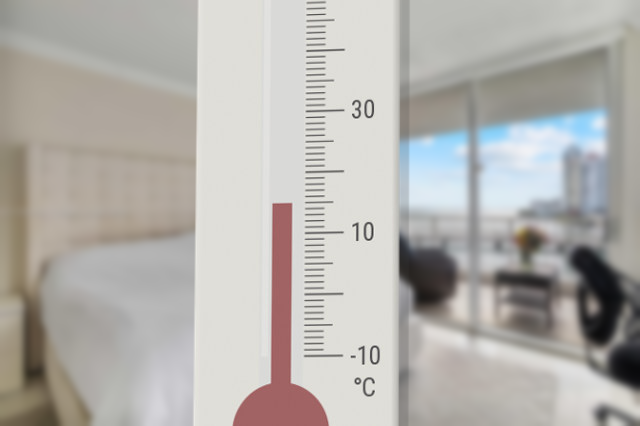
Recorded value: 15 °C
